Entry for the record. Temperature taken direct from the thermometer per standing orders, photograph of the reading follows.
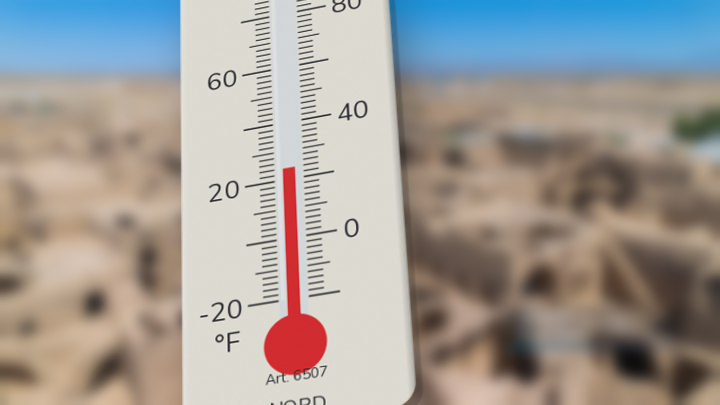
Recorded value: 24 °F
